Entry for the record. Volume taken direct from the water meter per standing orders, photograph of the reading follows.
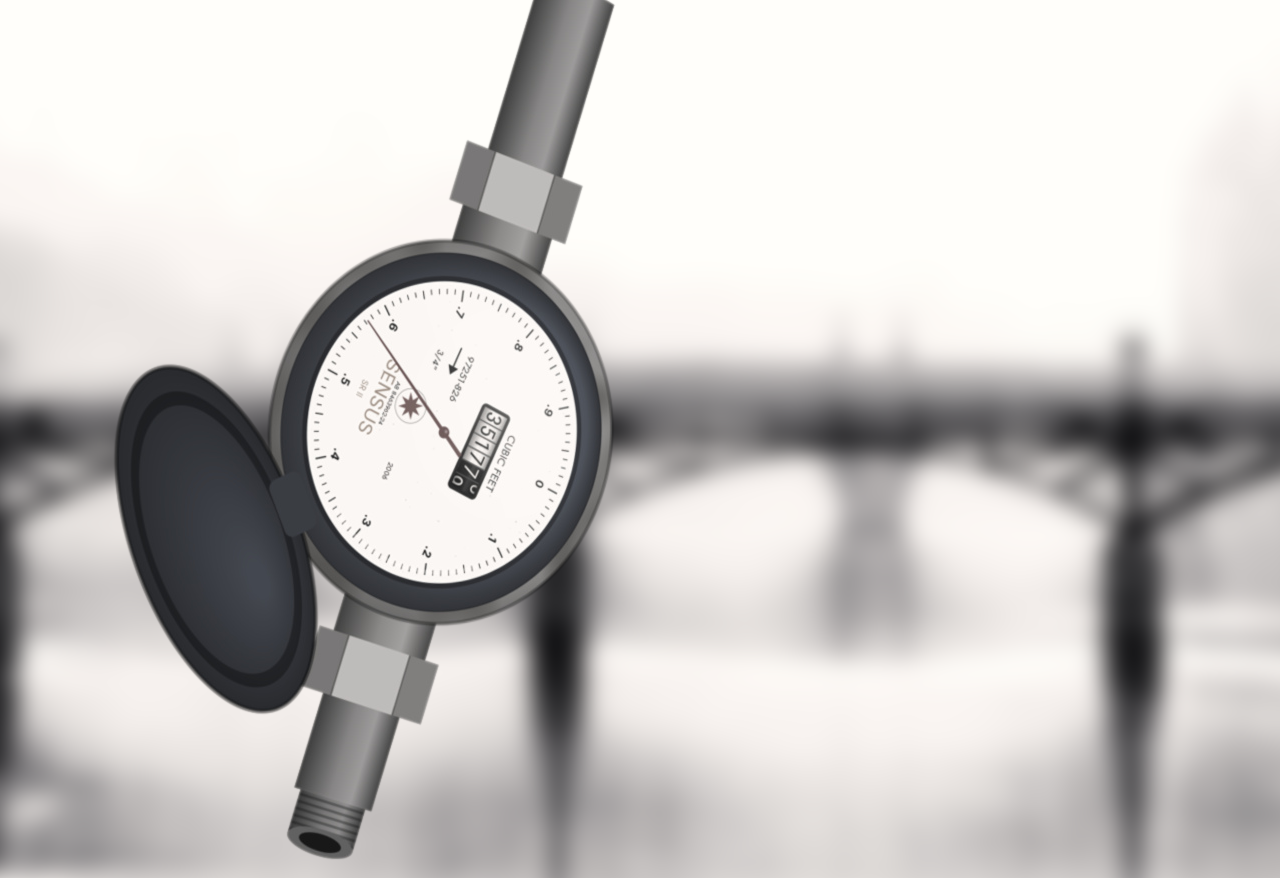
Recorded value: 351778.57 ft³
